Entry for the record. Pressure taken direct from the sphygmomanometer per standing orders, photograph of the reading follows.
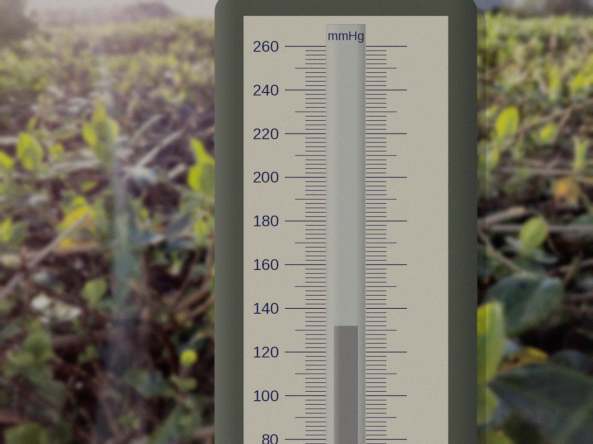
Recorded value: 132 mmHg
